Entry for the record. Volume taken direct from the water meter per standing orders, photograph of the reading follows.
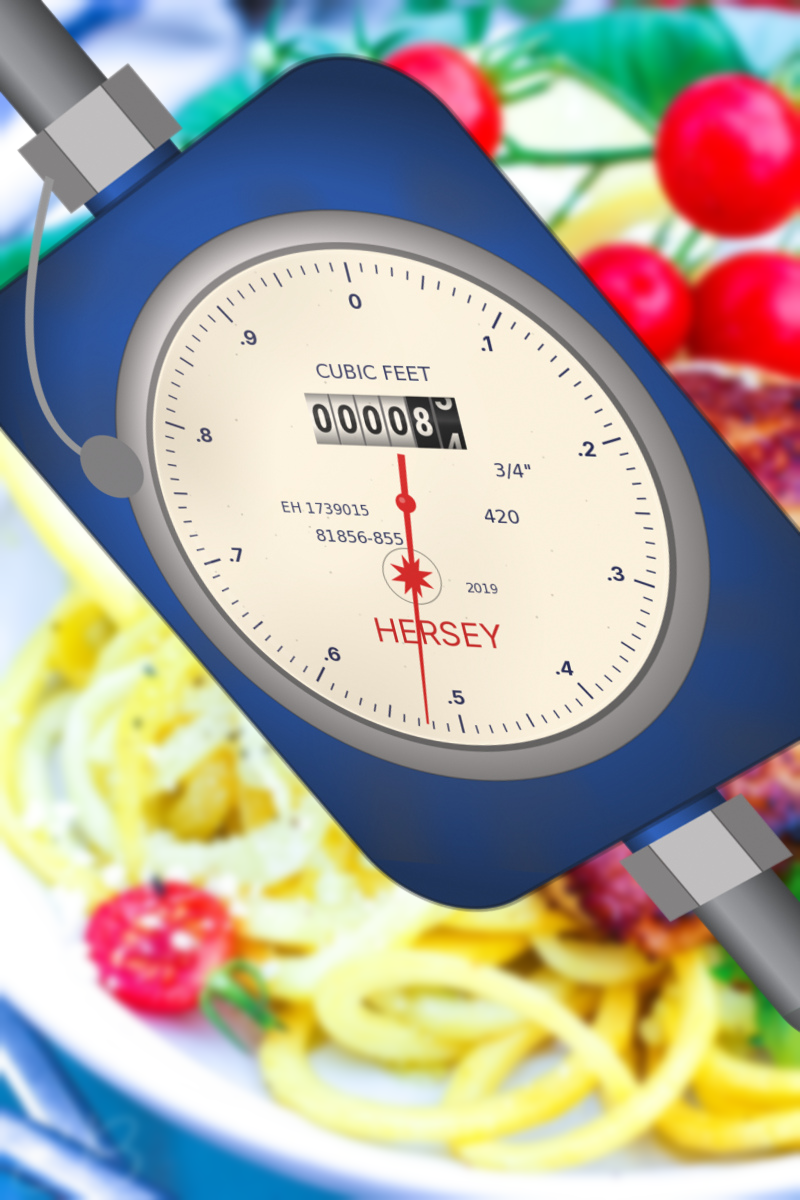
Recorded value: 83.52 ft³
